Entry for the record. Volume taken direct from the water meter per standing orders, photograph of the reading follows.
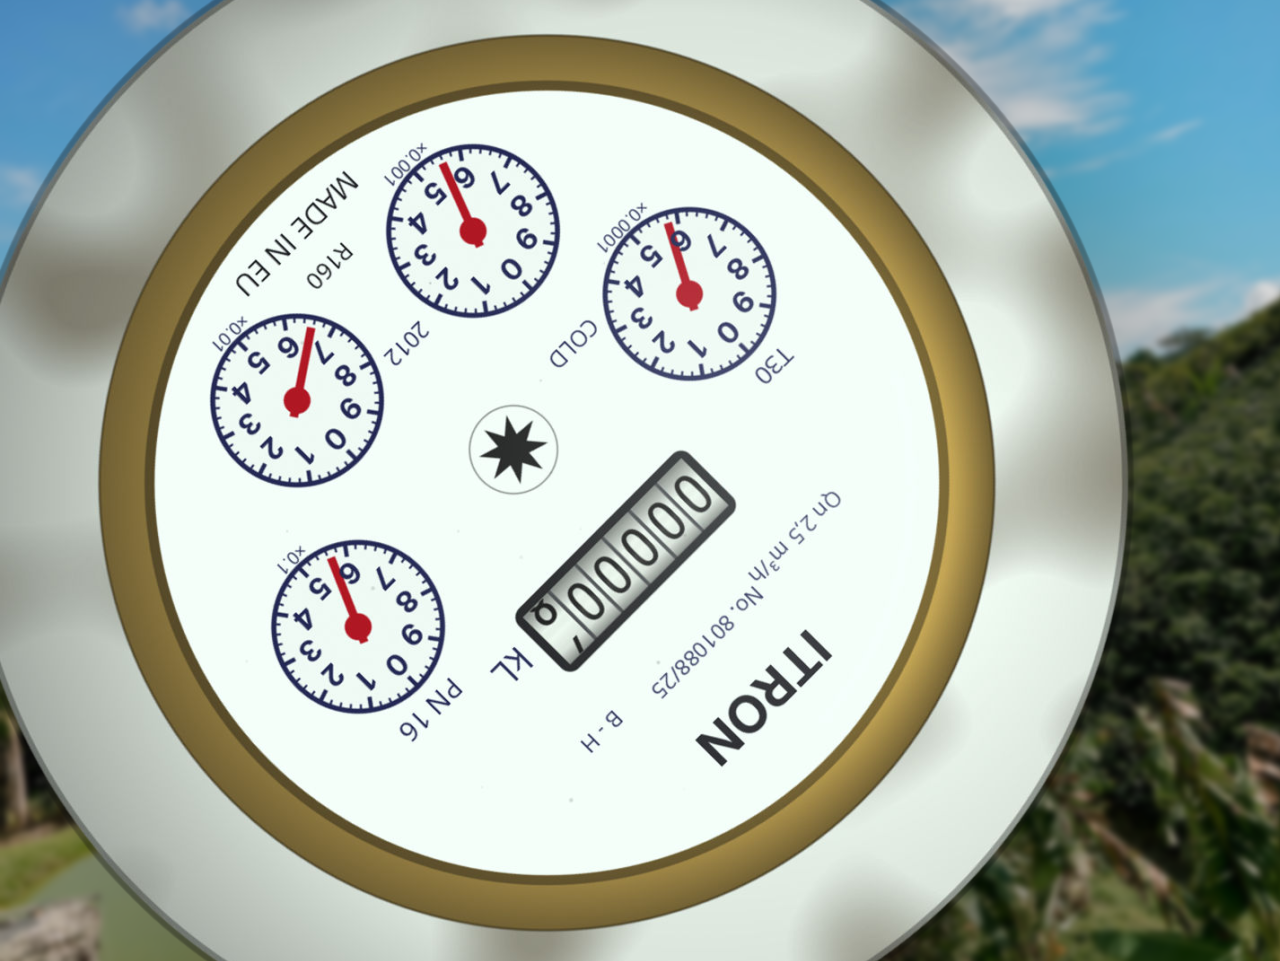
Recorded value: 7.5655 kL
